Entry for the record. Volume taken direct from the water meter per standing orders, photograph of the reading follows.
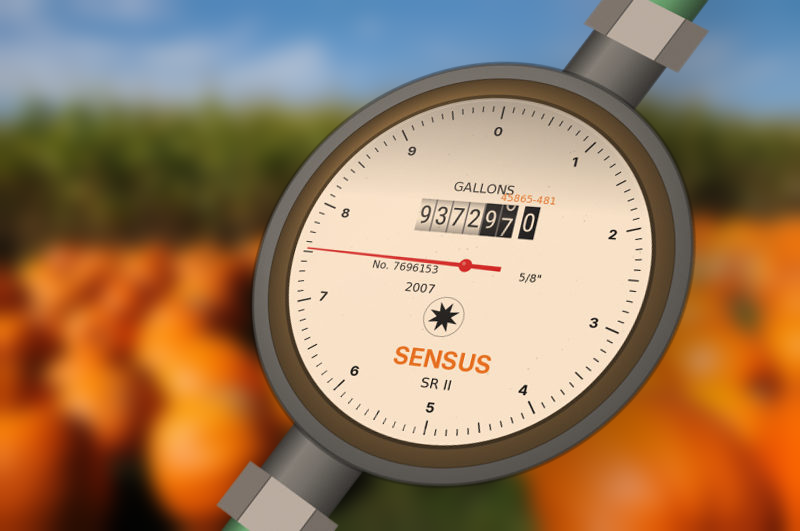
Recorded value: 9372967.5 gal
